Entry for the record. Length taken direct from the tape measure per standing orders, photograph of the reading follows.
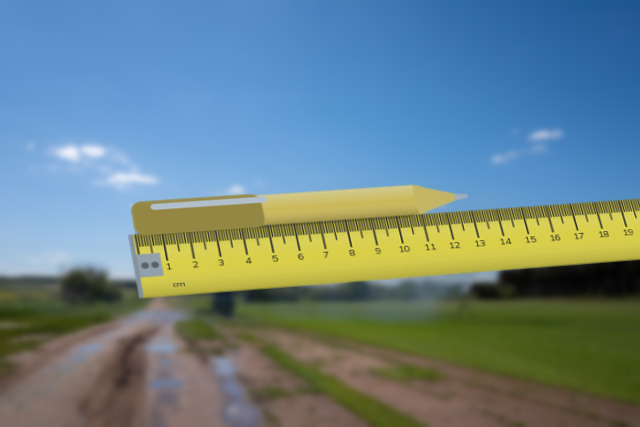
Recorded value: 13 cm
